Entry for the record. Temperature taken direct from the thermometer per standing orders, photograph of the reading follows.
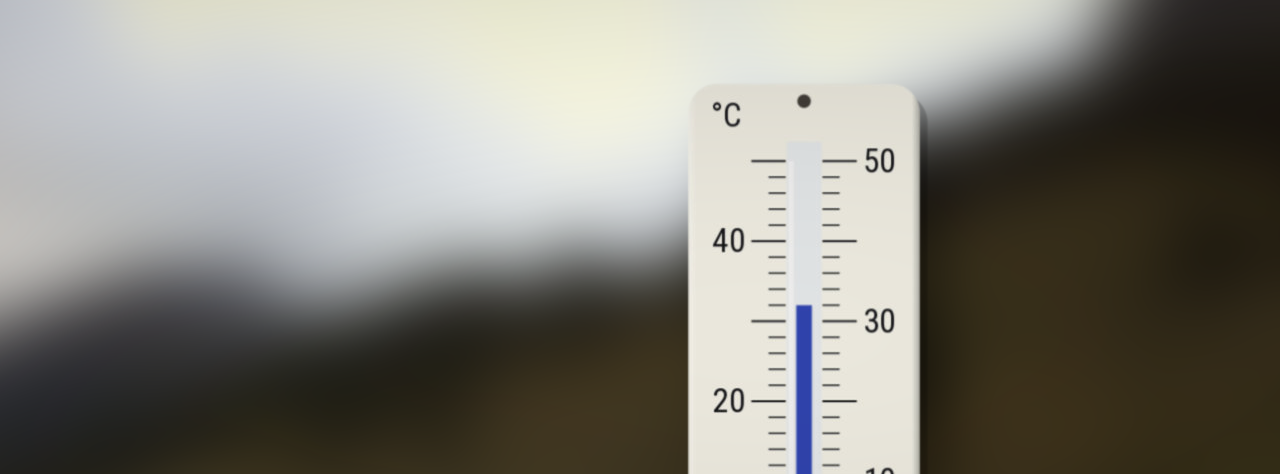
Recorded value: 32 °C
